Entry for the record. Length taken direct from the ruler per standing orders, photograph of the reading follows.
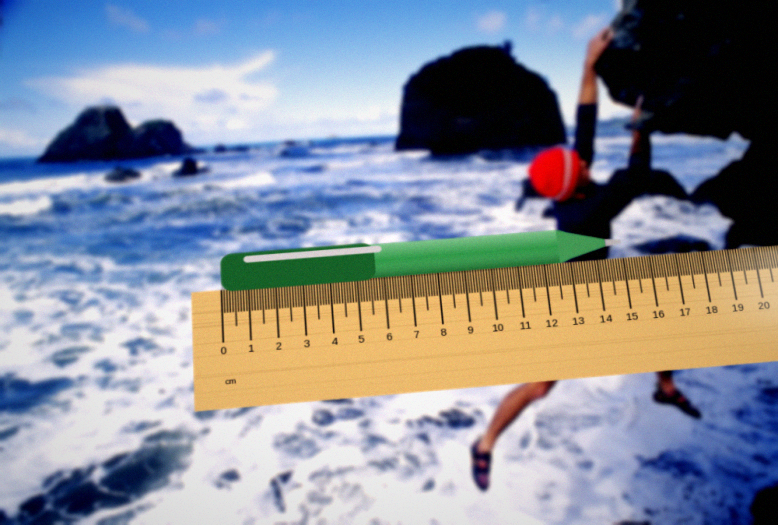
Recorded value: 15 cm
